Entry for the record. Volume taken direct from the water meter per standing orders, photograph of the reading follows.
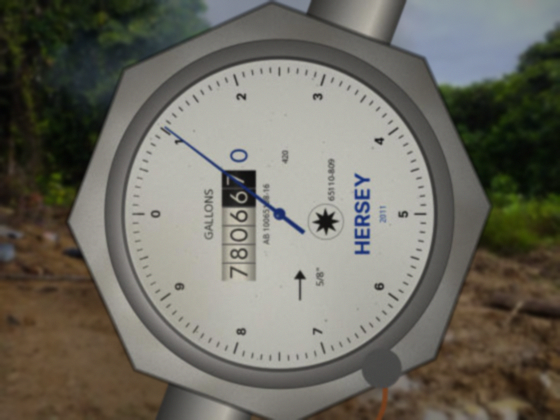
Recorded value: 7806671.0 gal
